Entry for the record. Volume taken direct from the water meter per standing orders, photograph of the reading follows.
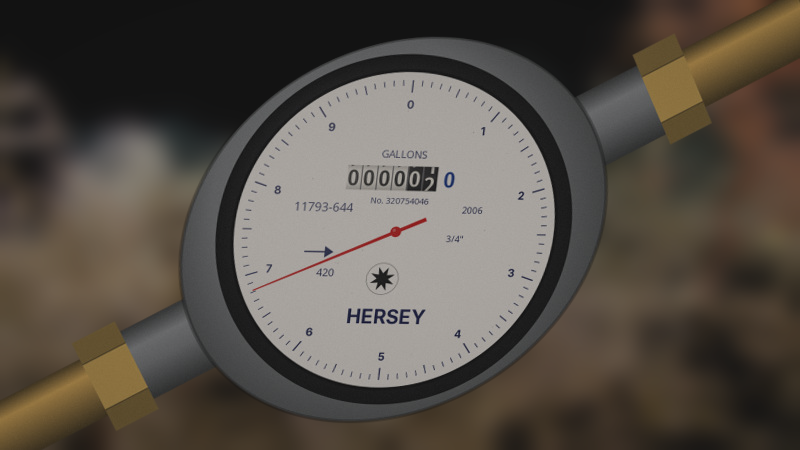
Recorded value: 16.8 gal
